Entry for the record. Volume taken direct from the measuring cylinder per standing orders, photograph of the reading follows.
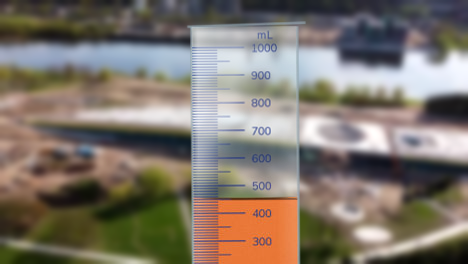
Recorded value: 450 mL
